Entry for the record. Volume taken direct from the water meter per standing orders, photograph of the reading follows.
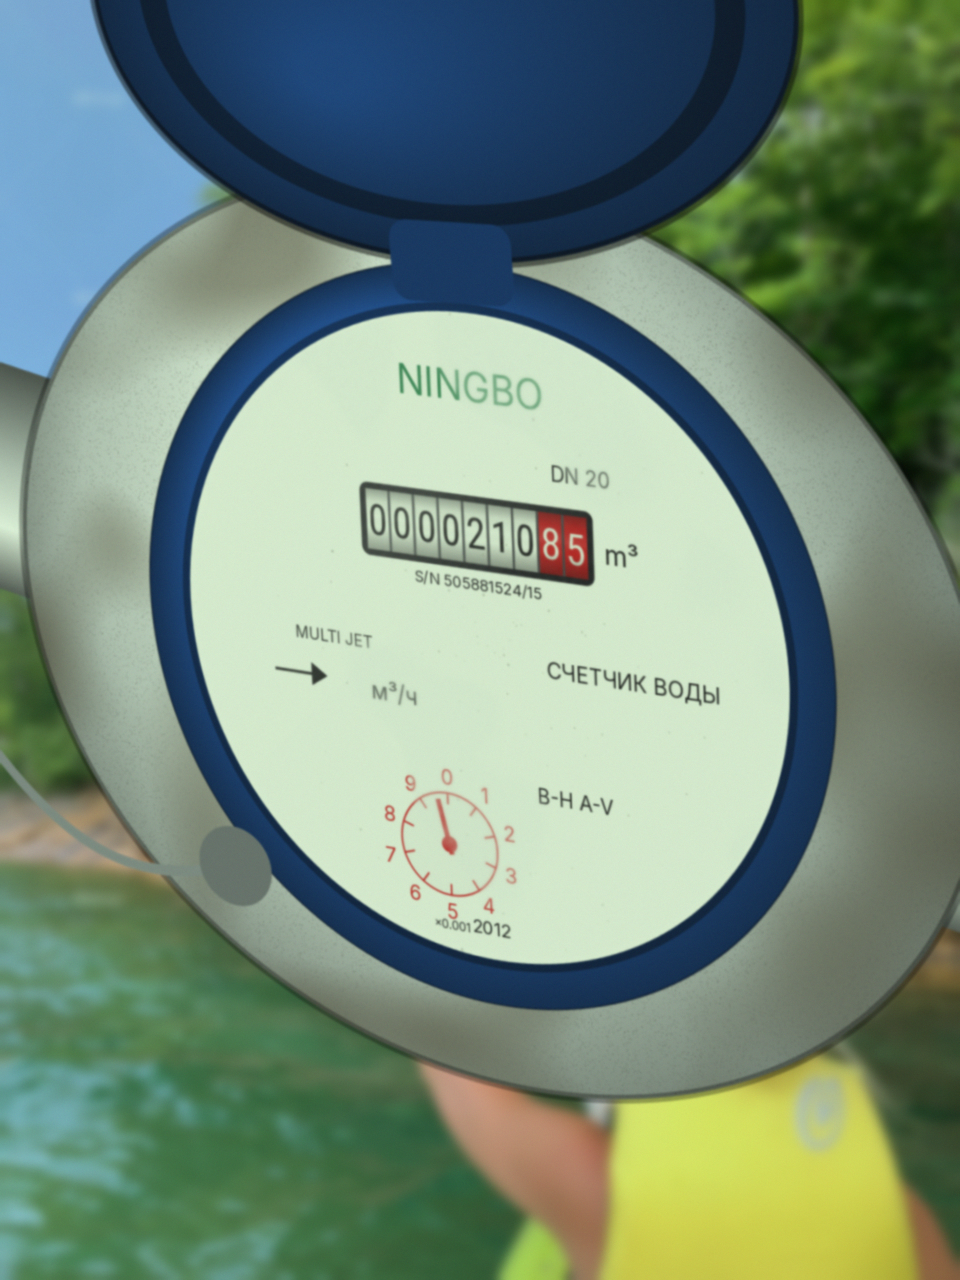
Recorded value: 210.849 m³
